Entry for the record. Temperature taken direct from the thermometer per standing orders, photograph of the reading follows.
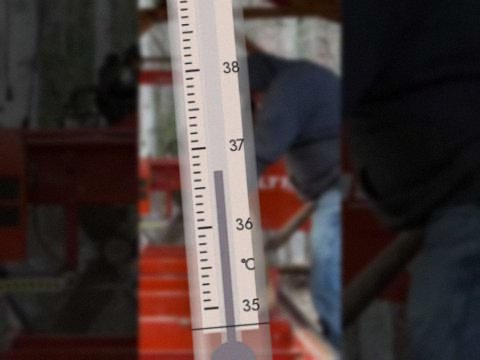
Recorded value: 36.7 °C
